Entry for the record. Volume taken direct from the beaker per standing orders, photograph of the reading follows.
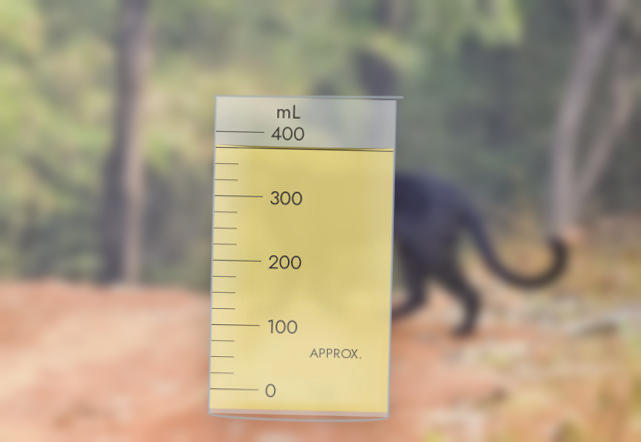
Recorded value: 375 mL
